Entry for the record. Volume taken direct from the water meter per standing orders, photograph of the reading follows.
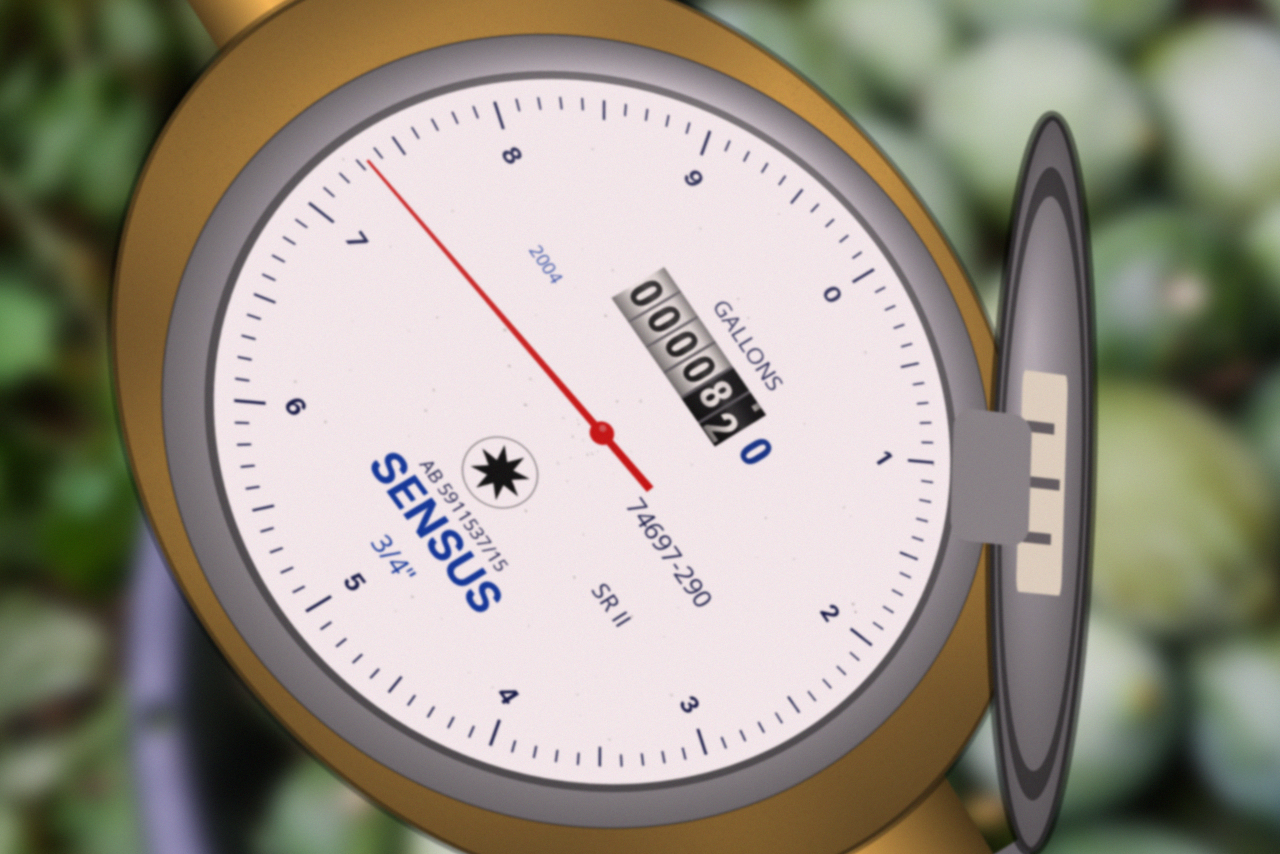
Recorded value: 817.3 gal
